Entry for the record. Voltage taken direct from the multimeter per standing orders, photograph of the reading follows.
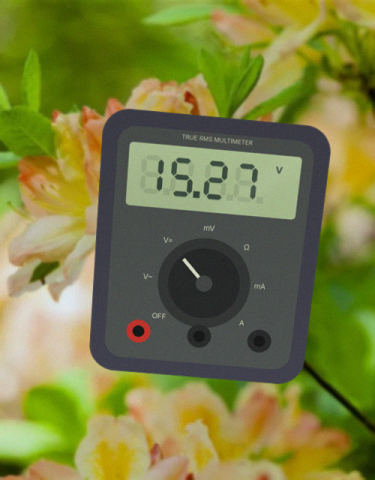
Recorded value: 15.27 V
